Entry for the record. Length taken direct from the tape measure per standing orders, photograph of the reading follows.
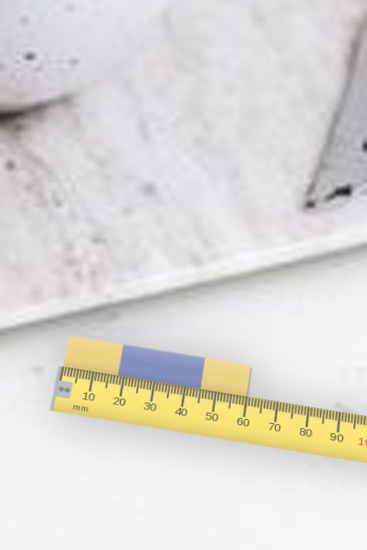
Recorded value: 60 mm
